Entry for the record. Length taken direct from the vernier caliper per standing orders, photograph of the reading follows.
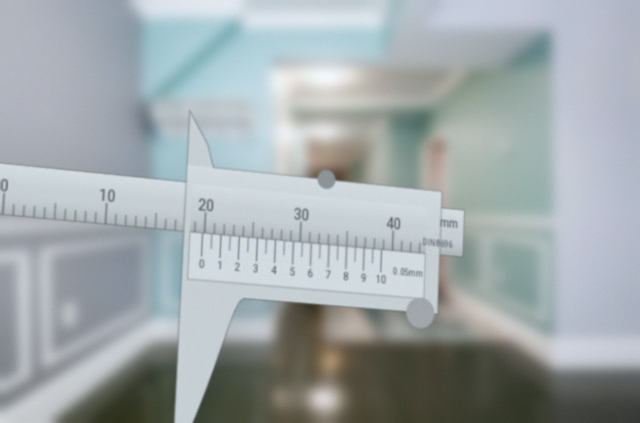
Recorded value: 19.8 mm
